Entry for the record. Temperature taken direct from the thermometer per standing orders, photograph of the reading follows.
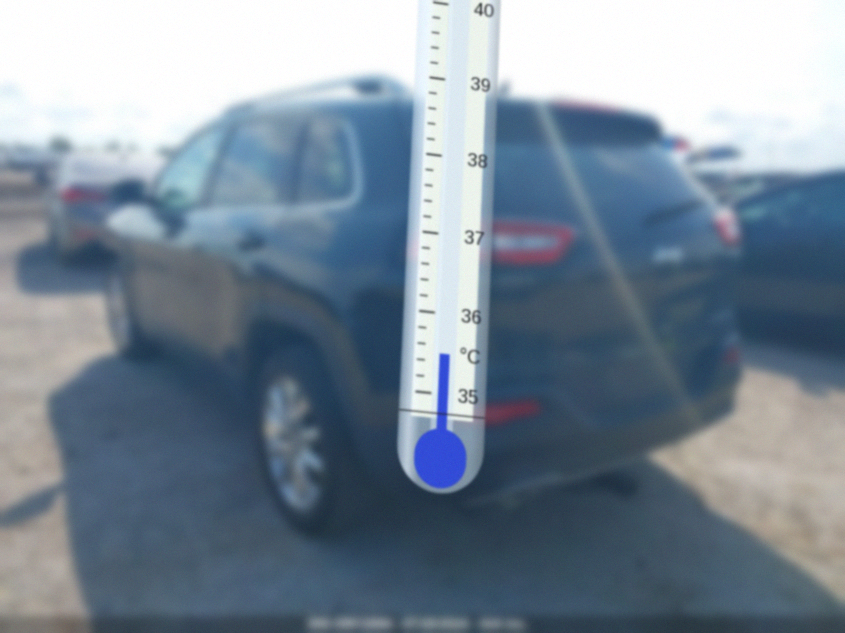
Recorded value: 35.5 °C
